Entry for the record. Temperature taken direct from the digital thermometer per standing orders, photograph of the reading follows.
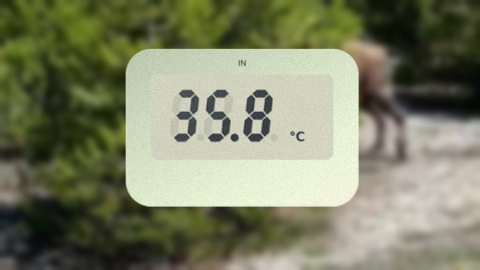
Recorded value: 35.8 °C
